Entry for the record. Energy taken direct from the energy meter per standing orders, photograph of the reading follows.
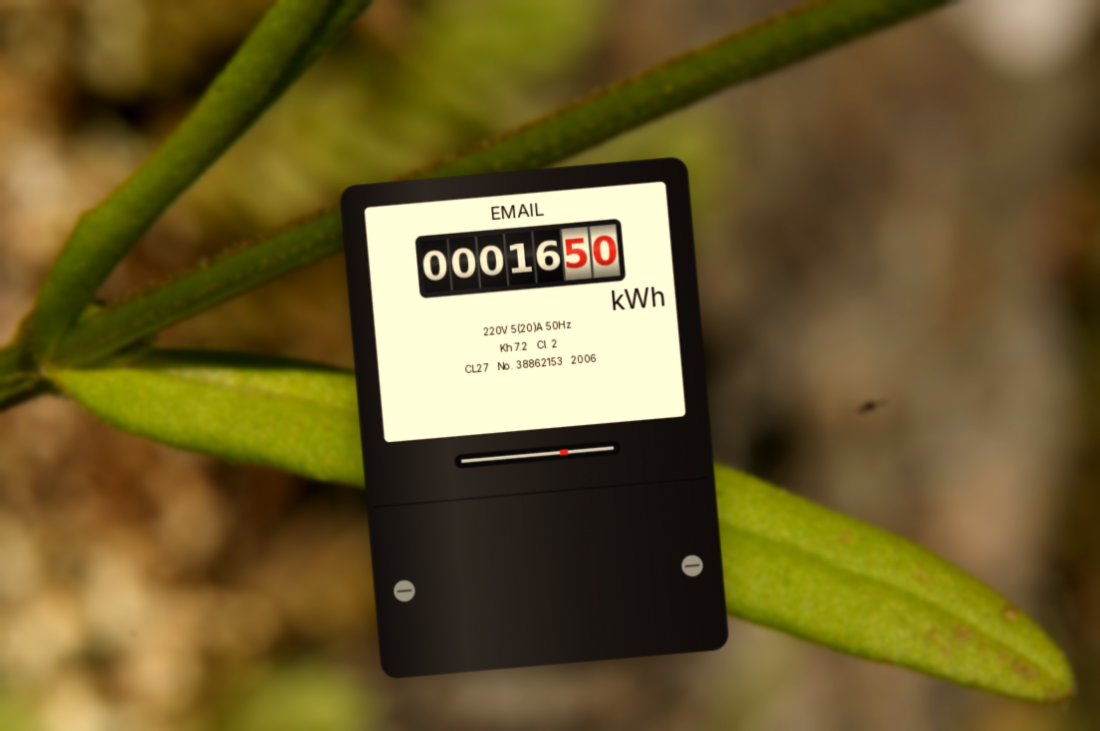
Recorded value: 16.50 kWh
